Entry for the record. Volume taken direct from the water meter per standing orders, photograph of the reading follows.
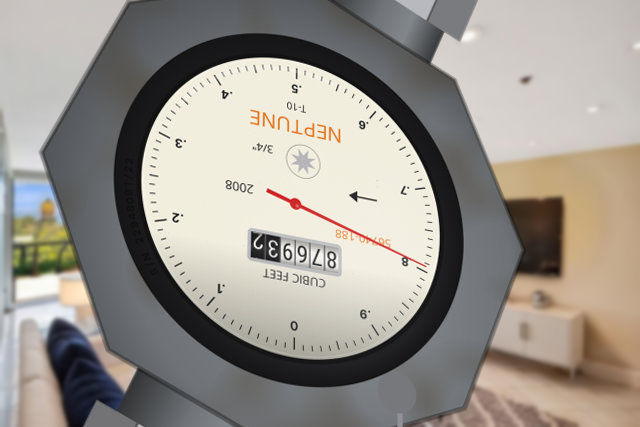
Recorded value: 876931.79 ft³
